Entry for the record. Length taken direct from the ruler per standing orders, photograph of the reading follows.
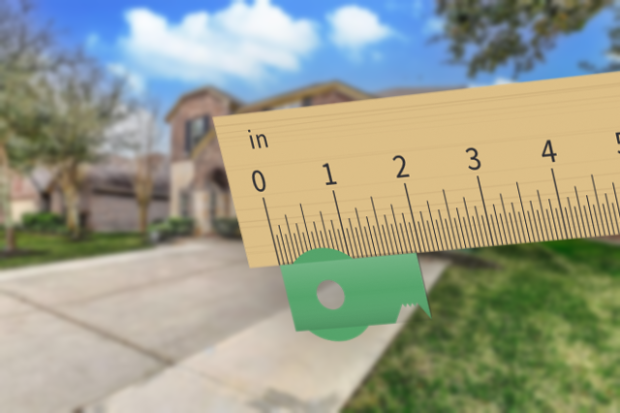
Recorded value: 1.9375 in
